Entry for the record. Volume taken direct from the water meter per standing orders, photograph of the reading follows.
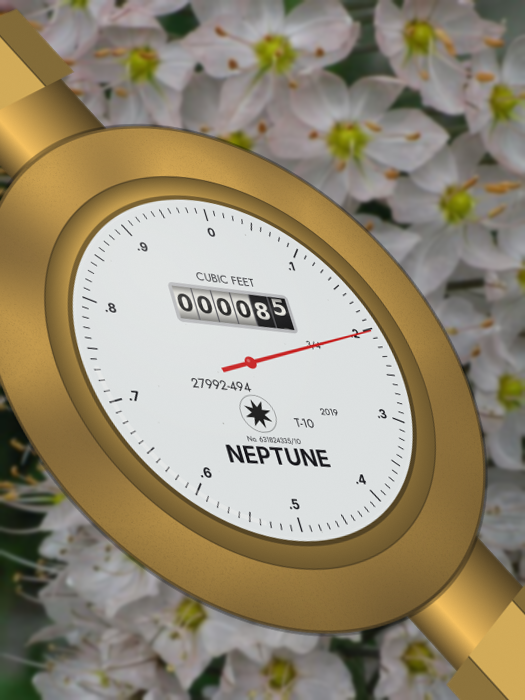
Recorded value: 85.20 ft³
